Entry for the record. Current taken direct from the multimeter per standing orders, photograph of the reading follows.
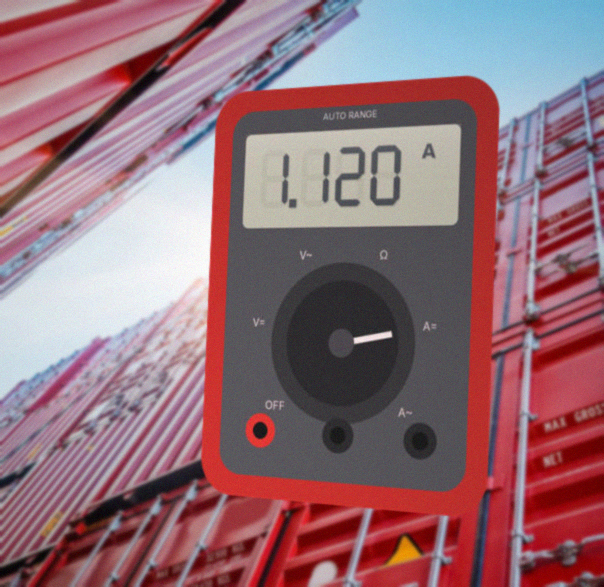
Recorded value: 1.120 A
